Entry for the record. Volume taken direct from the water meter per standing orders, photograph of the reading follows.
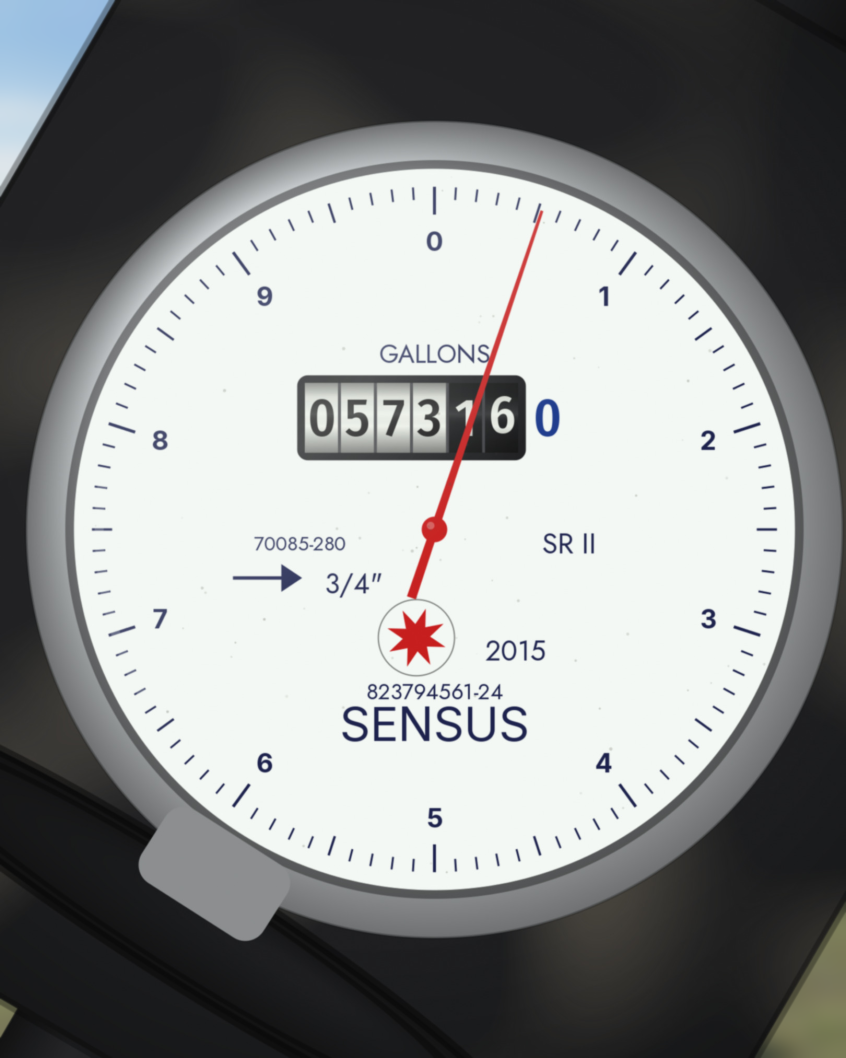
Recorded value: 573160.5 gal
